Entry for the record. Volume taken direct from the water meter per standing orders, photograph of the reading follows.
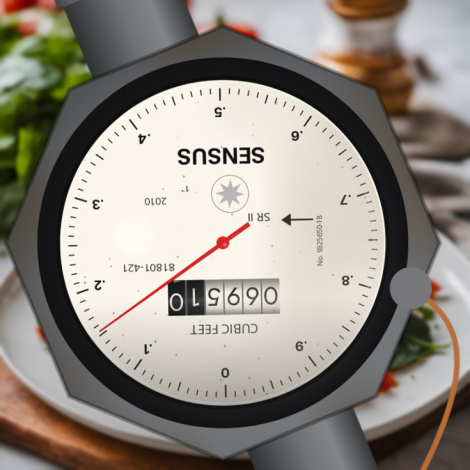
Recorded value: 69510.15 ft³
